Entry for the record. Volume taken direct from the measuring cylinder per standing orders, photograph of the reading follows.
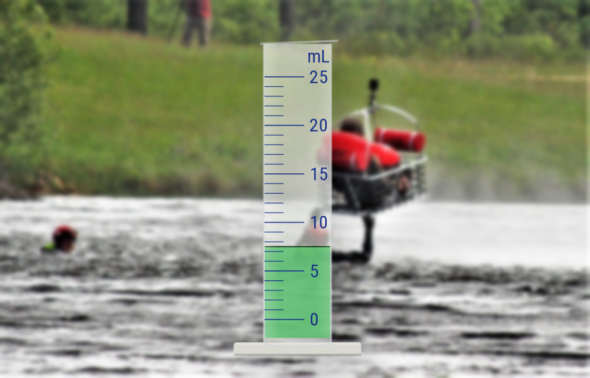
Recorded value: 7.5 mL
